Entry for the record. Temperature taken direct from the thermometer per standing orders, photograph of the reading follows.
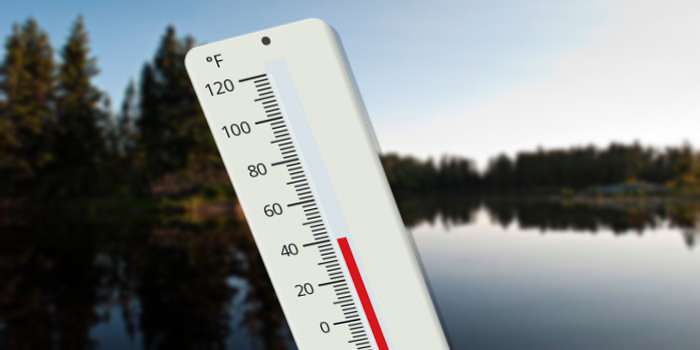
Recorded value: 40 °F
